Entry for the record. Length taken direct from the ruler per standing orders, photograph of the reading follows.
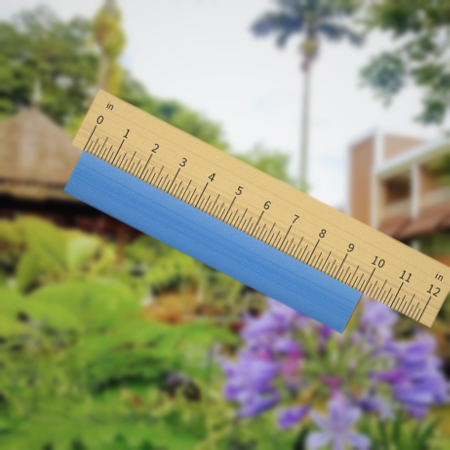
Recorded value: 10 in
